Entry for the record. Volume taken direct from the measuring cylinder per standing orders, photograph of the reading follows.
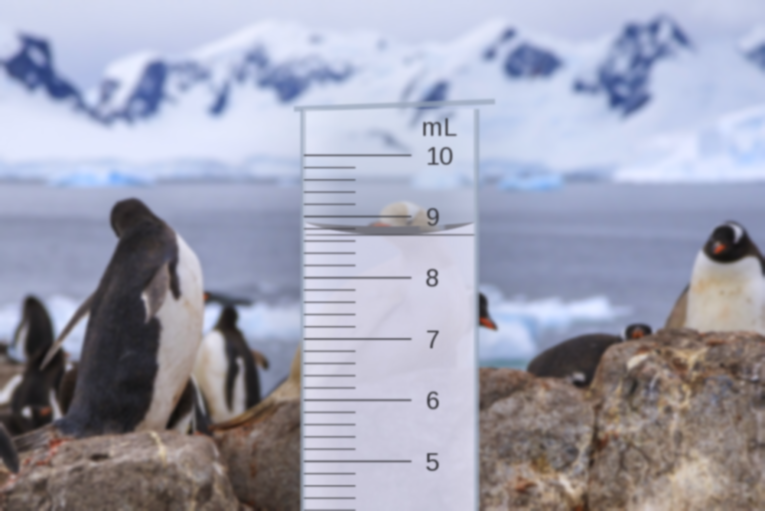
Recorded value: 8.7 mL
